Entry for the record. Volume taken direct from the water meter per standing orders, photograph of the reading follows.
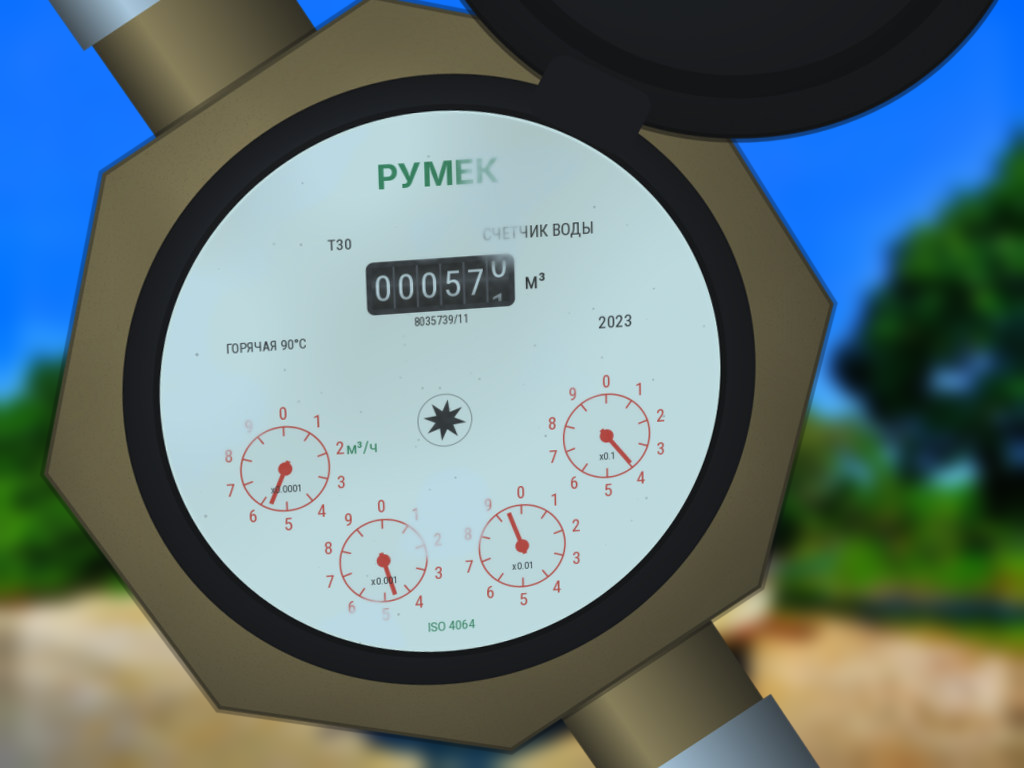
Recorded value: 570.3945 m³
